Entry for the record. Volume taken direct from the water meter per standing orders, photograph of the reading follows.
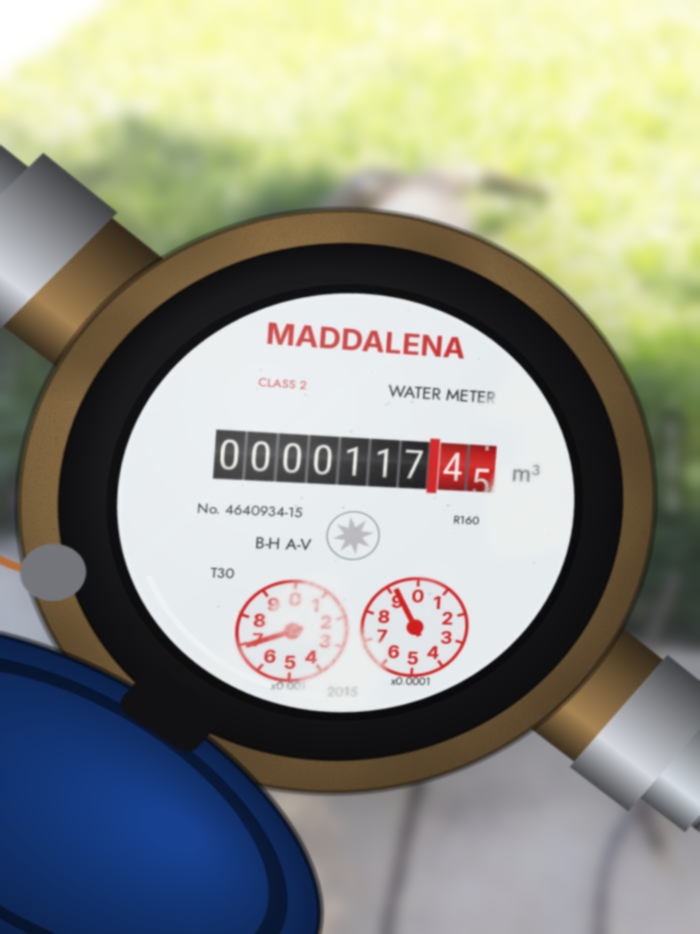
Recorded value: 117.4469 m³
